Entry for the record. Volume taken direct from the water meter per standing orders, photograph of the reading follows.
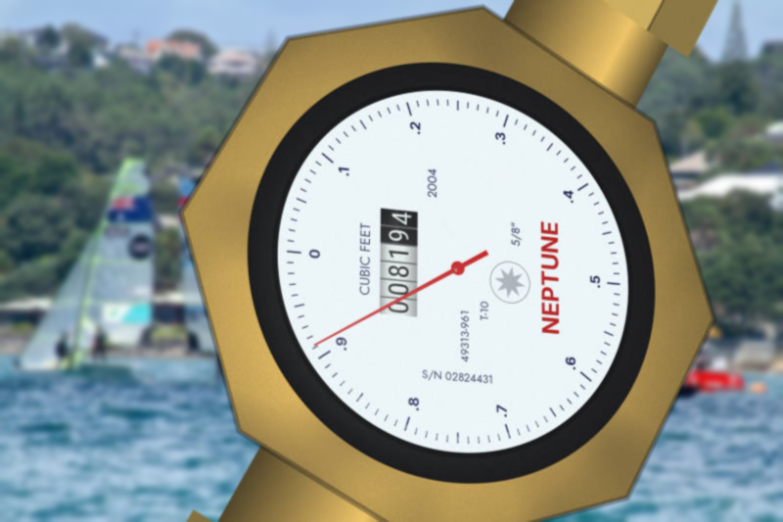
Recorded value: 8193.91 ft³
